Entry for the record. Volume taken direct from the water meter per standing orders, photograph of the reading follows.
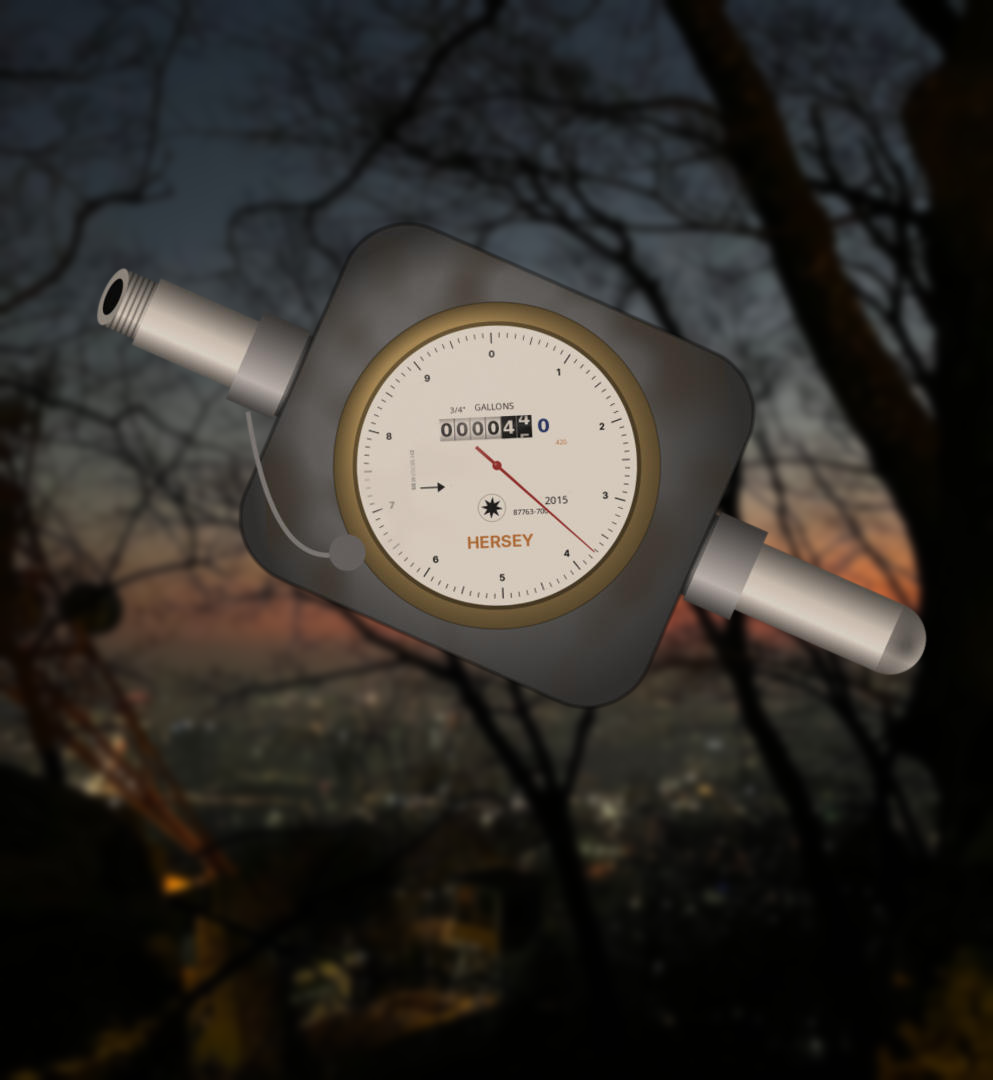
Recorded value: 443.7 gal
